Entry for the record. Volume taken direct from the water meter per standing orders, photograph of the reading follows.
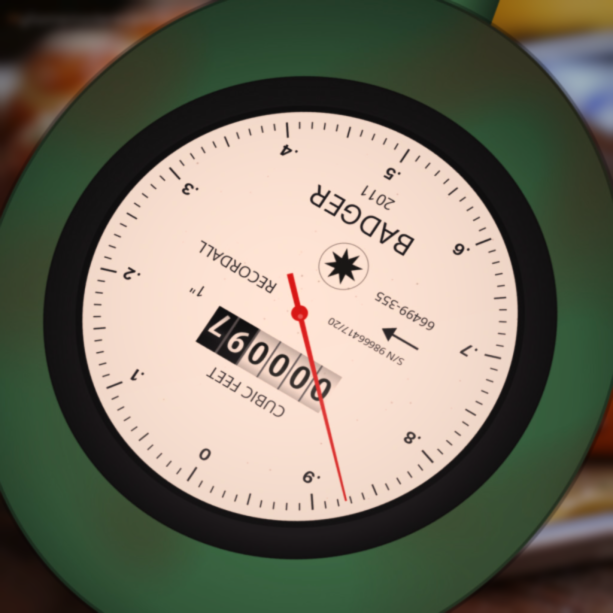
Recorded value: 96.87 ft³
